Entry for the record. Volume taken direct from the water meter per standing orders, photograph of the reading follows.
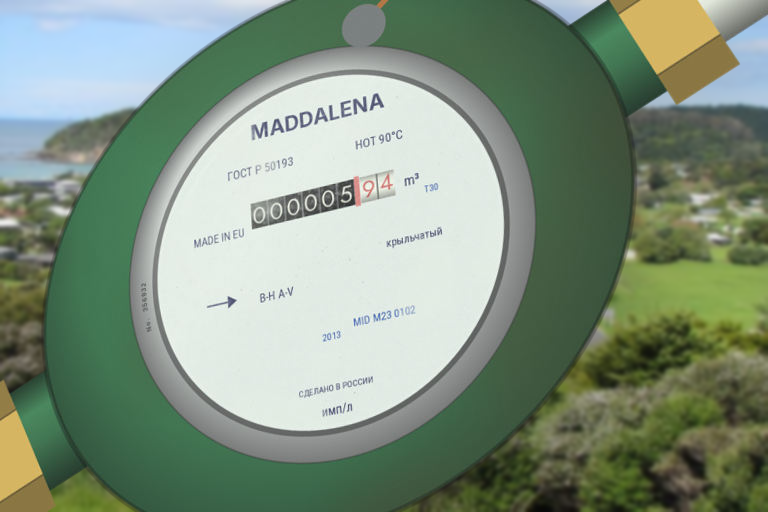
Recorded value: 5.94 m³
